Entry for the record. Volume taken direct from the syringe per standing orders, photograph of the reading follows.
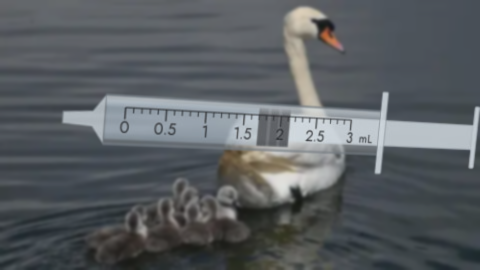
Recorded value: 1.7 mL
